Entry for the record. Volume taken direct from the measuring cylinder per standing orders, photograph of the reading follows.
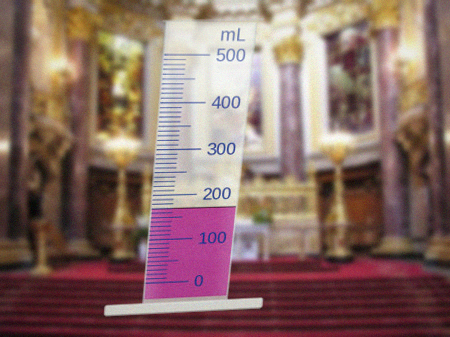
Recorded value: 170 mL
